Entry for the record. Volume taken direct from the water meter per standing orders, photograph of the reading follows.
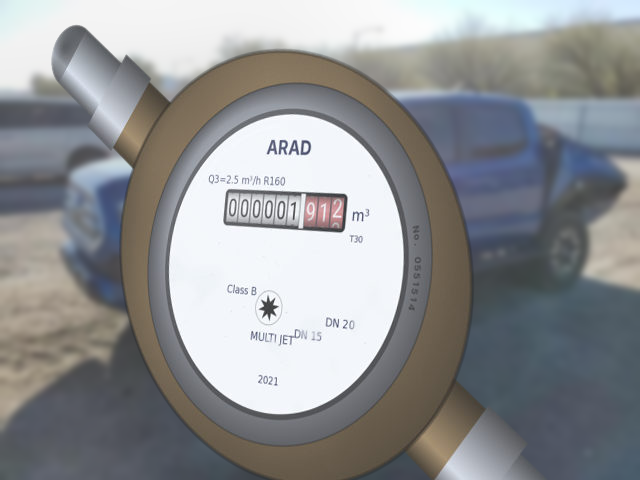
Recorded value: 1.912 m³
